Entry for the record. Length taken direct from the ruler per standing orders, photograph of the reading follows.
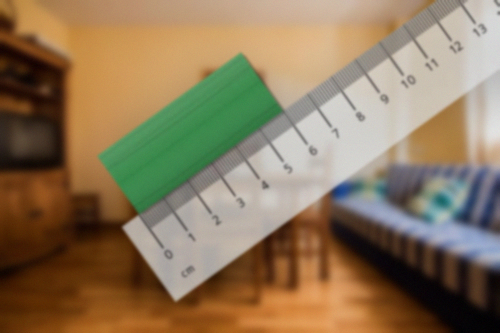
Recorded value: 6 cm
